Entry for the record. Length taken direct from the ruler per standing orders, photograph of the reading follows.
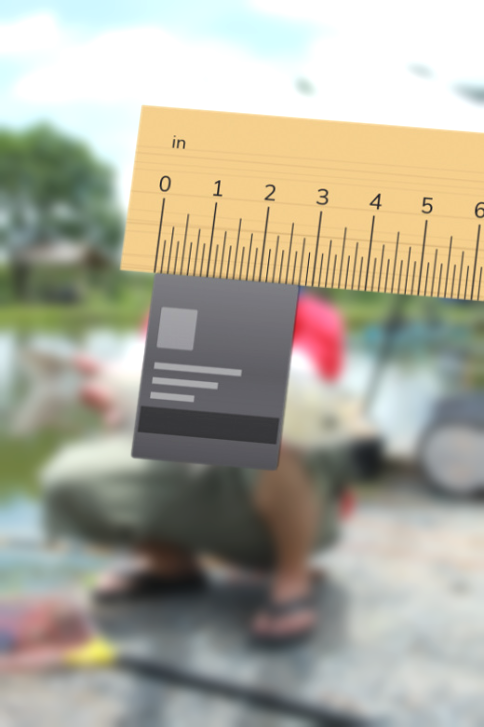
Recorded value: 2.75 in
